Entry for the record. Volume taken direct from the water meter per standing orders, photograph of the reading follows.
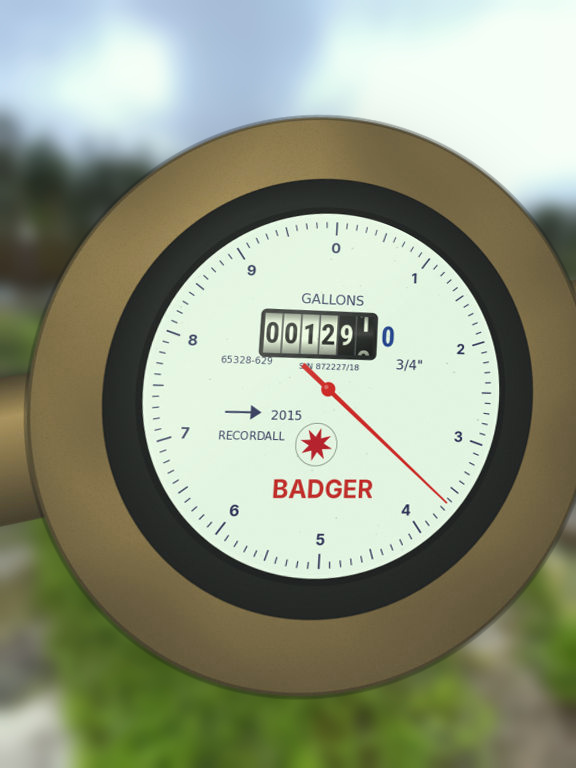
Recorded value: 12913.6 gal
